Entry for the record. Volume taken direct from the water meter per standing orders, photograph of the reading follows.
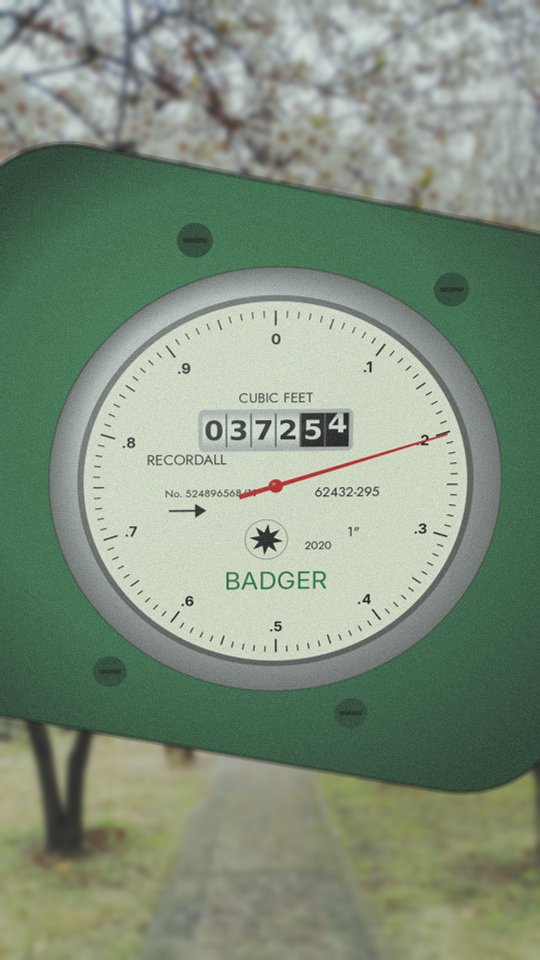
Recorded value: 37254.20 ft³
